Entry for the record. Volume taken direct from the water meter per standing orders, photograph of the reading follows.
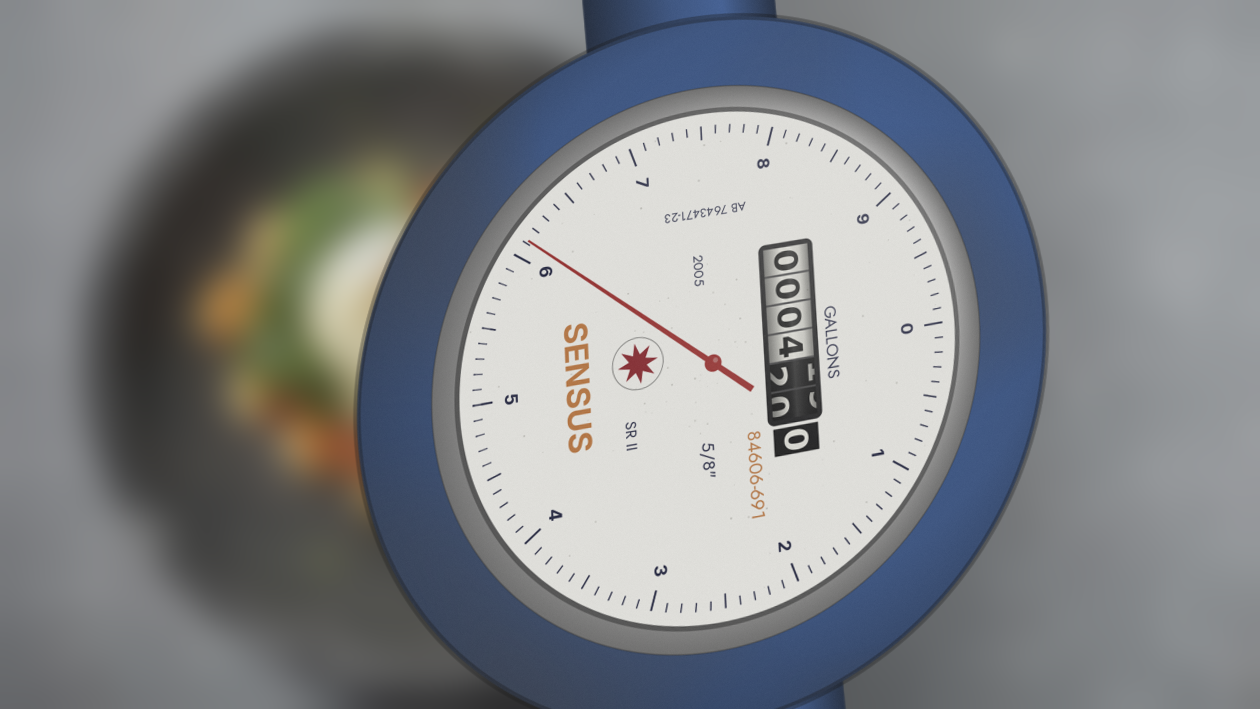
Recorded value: 4196.1 gal
